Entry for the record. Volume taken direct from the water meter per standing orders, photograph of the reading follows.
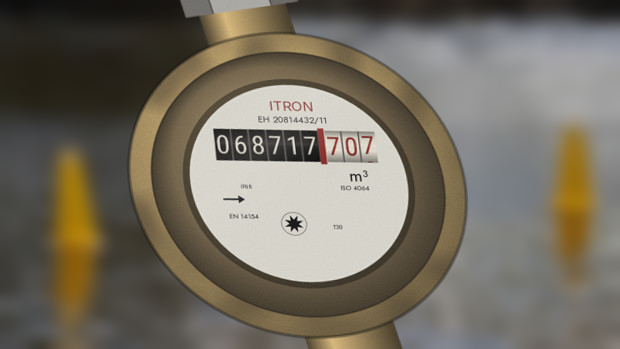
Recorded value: 68717.707 m³
